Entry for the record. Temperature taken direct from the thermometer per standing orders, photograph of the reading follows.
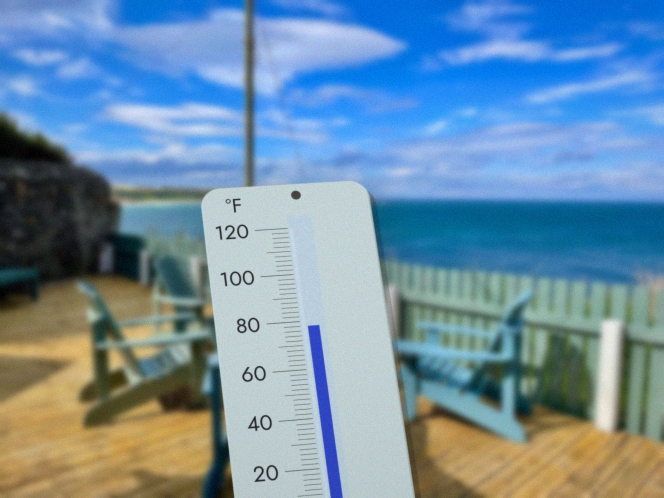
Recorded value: 78 °F
